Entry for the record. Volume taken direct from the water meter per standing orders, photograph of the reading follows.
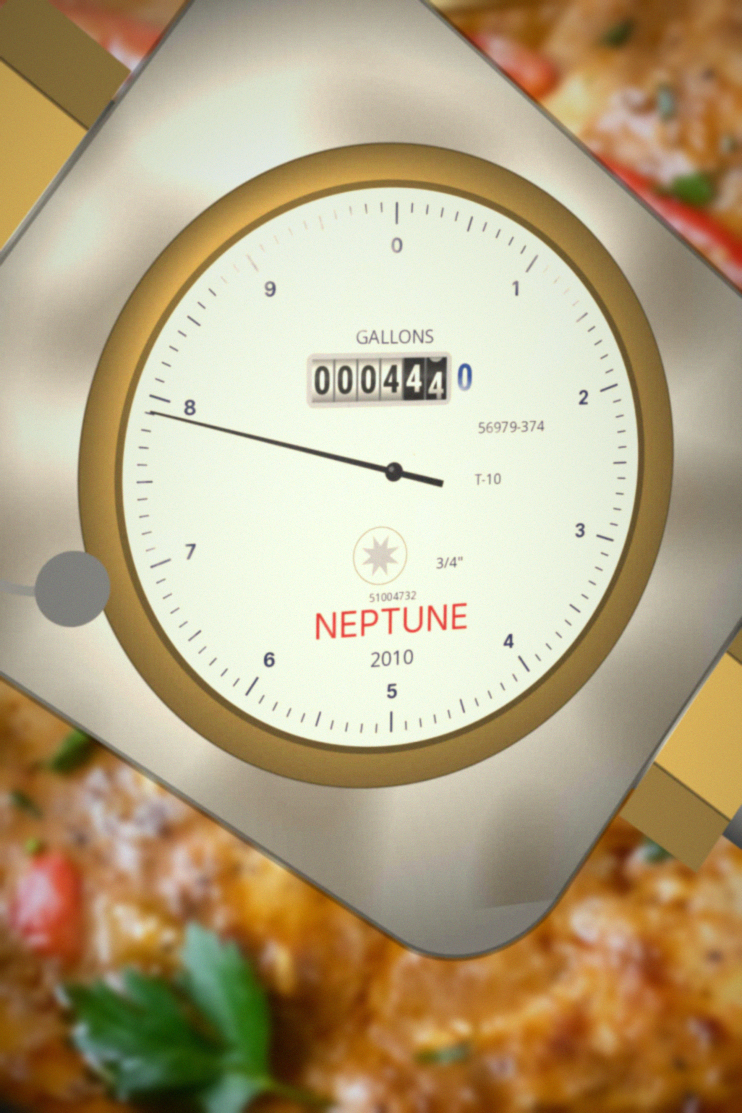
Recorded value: 4437.9 gal
